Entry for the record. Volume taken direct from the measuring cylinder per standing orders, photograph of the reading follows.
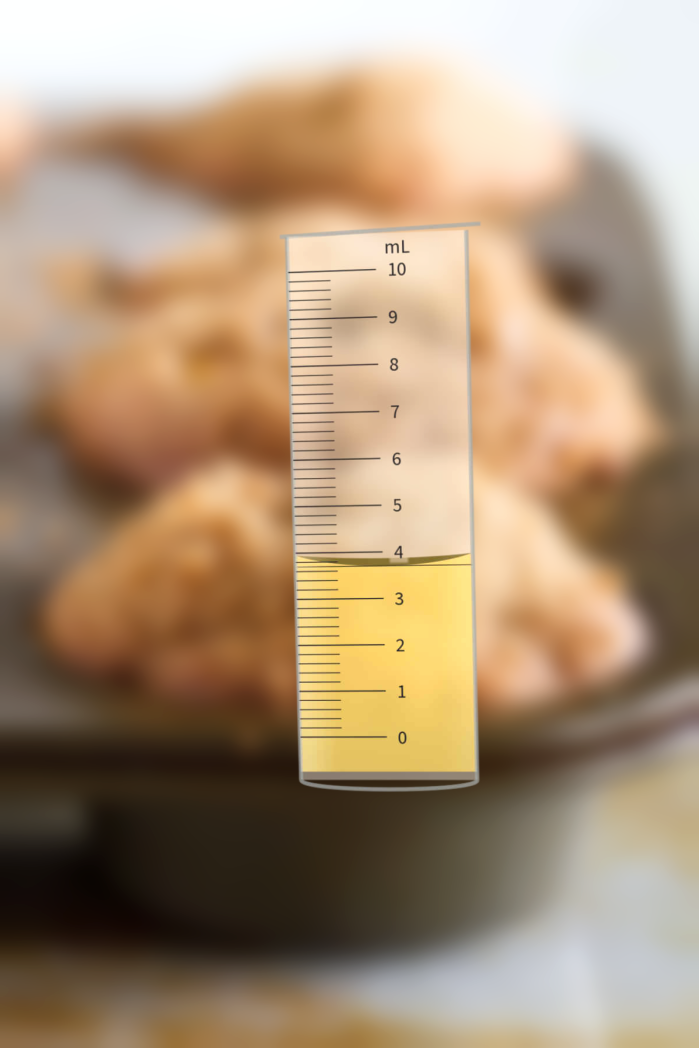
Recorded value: 3.7 mL
